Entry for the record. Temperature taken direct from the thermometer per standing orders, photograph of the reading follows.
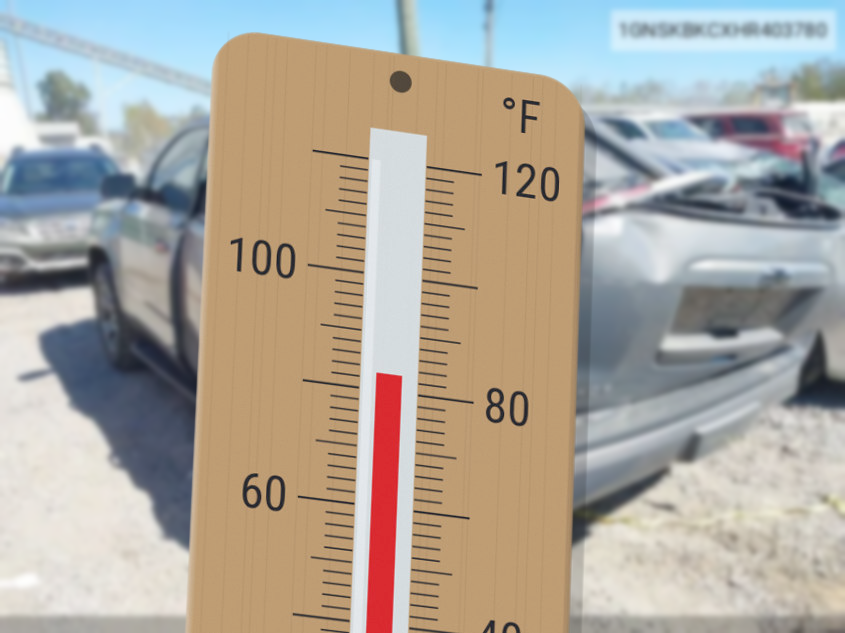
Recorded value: 83 °F
